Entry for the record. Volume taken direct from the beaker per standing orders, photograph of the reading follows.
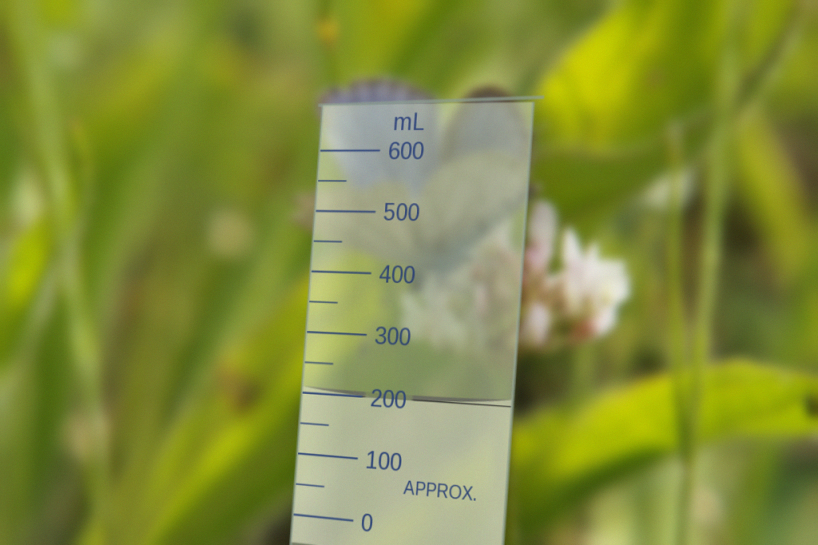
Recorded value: 200 mL
